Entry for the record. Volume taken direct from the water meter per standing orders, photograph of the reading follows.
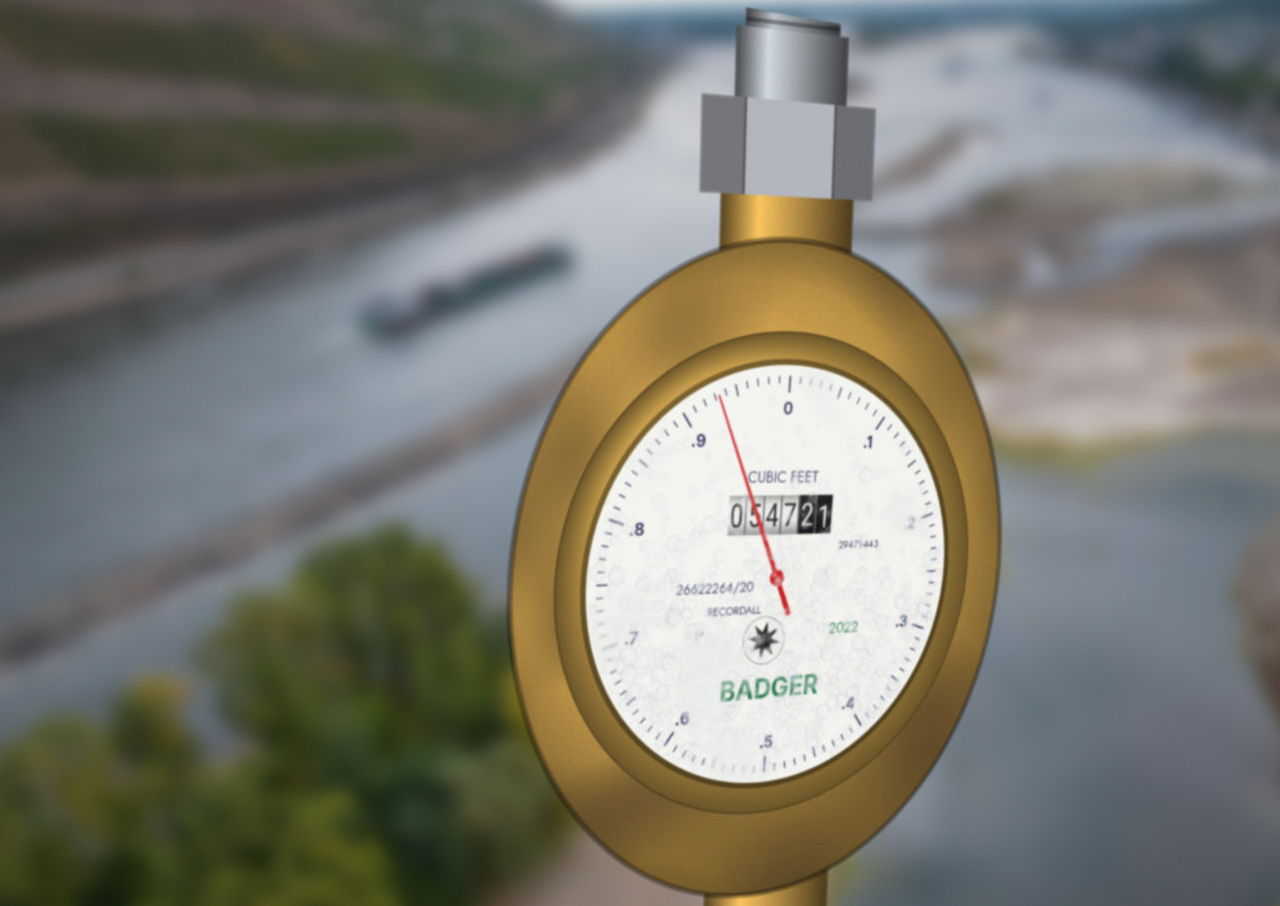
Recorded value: 54720.93 ft³
